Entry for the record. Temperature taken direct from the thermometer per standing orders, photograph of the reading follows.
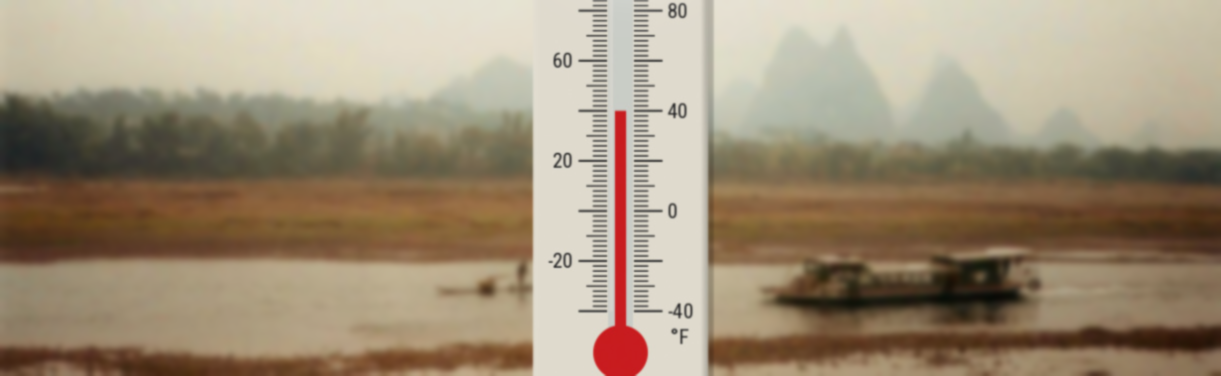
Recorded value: 40 °F
